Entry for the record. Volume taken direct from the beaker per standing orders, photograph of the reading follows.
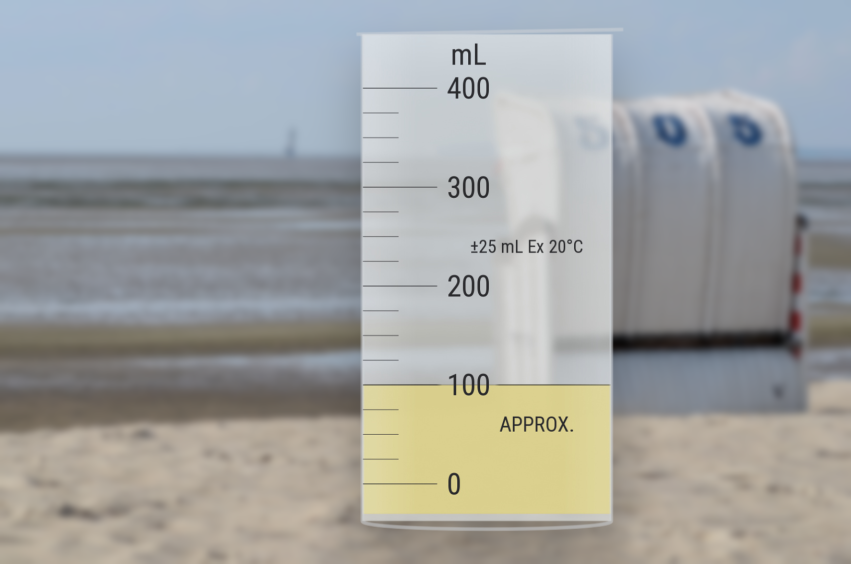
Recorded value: 100 mL
